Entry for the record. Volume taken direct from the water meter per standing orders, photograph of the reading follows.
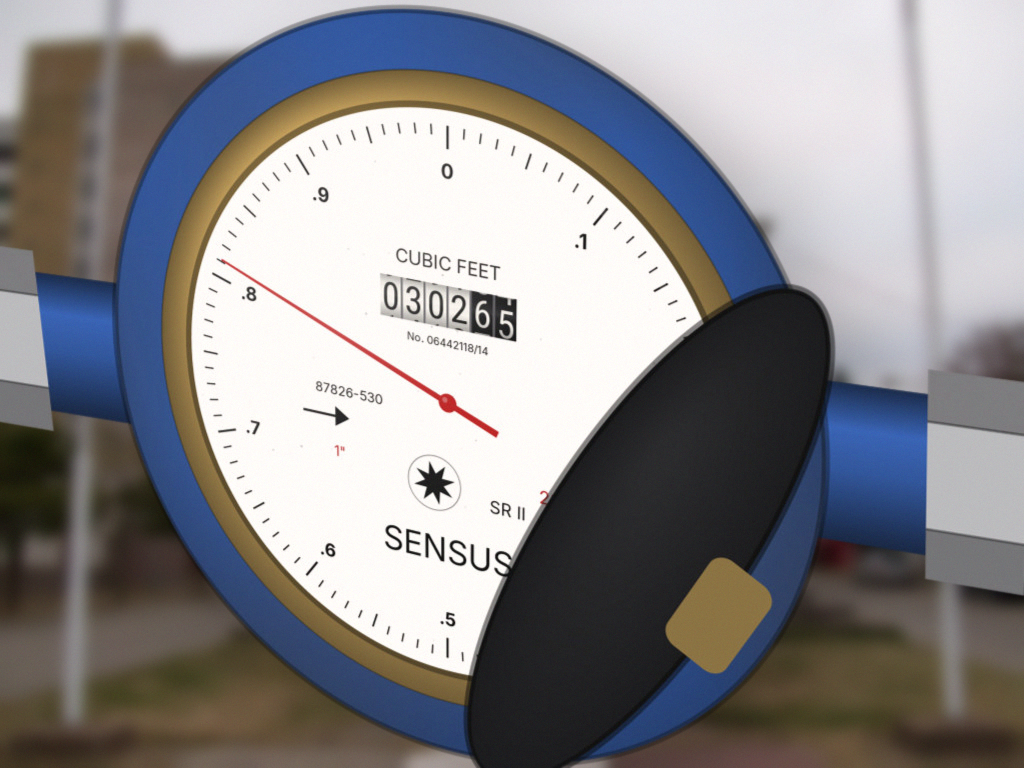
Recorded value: 30264.81 ft³
